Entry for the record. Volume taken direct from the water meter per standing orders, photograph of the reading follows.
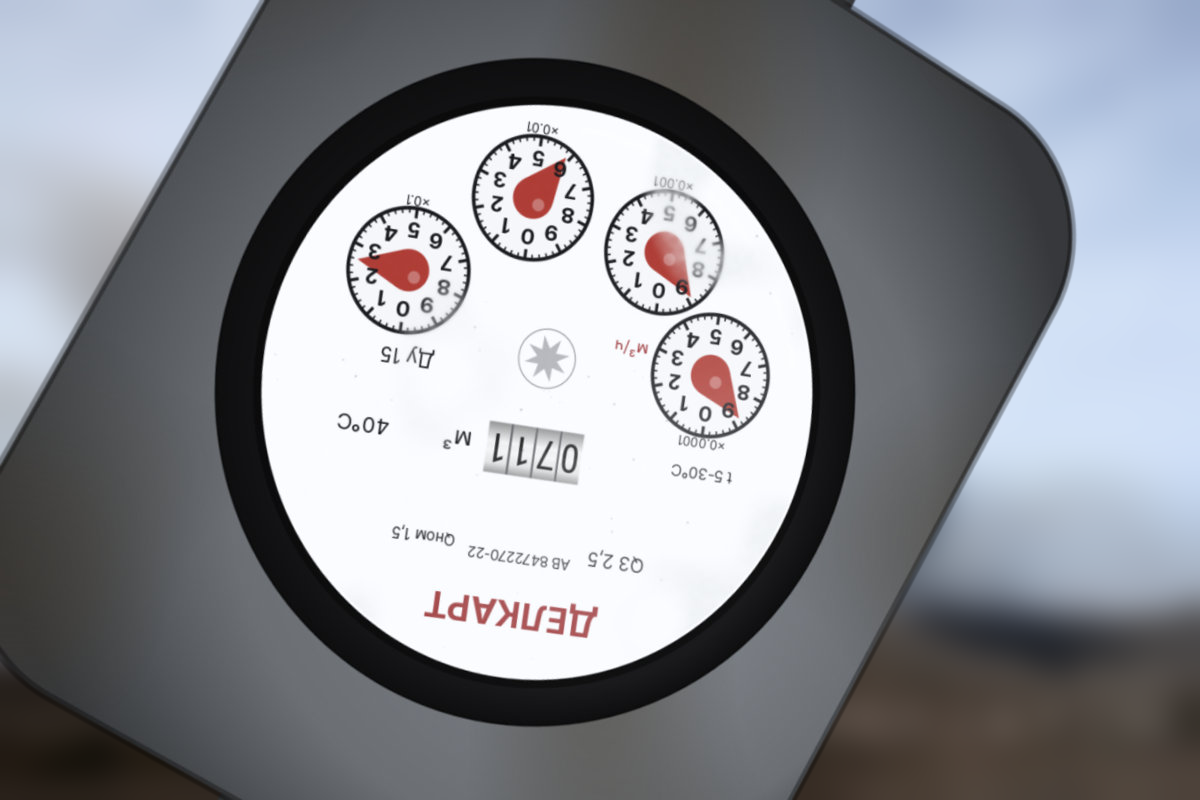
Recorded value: 711.2588 m³
